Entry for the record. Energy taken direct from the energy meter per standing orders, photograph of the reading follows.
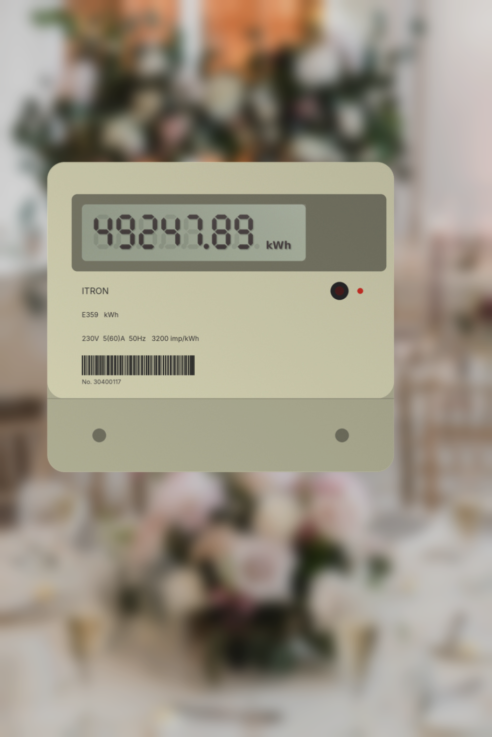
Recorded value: 49247.89 kWh
